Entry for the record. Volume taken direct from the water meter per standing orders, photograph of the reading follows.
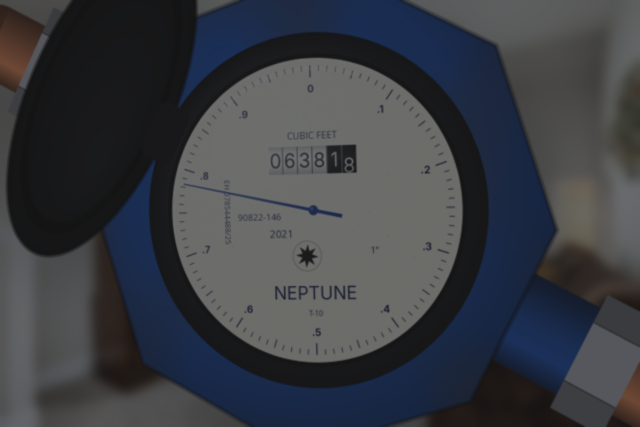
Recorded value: 63817.78 ft³
